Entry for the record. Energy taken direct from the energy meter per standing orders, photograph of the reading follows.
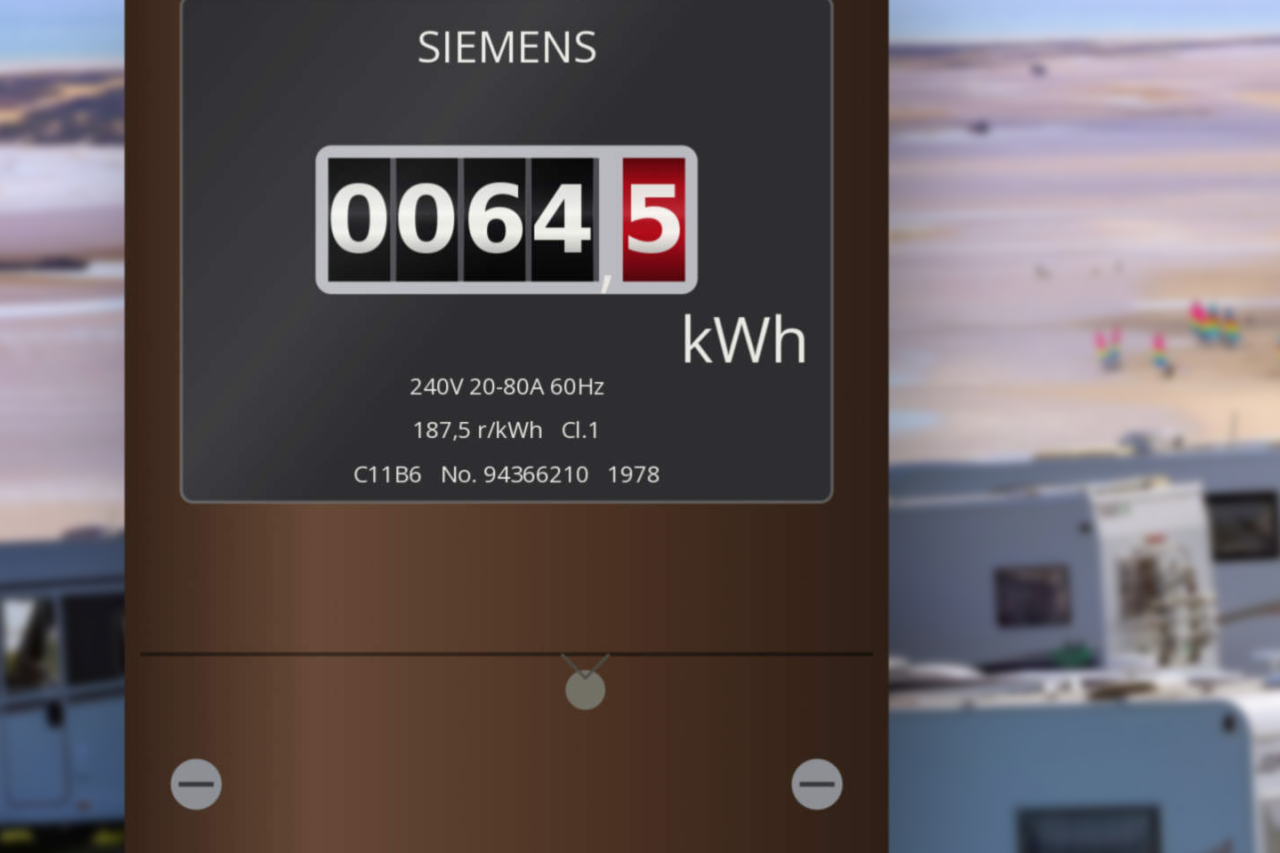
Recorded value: 64.5 kWh
